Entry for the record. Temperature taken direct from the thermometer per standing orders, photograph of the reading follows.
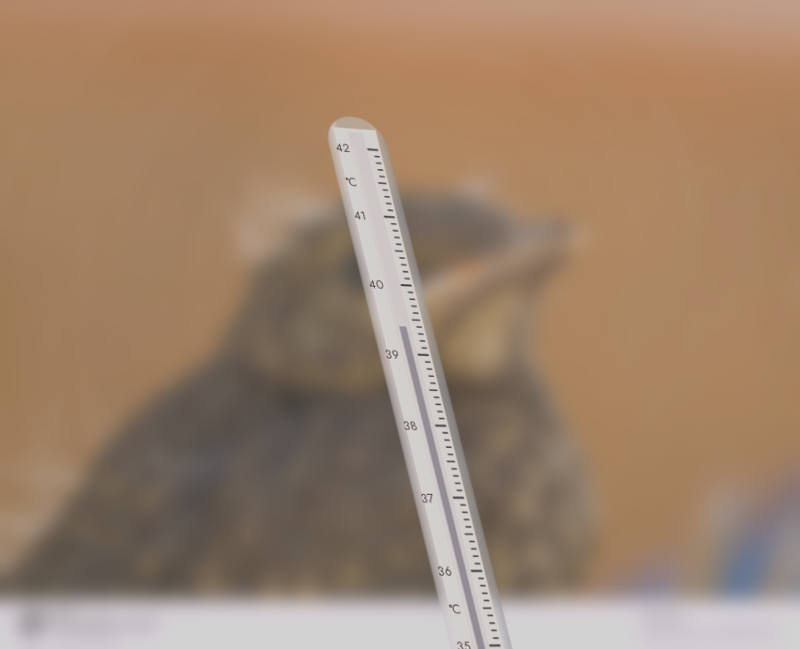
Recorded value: 39.4 °C
